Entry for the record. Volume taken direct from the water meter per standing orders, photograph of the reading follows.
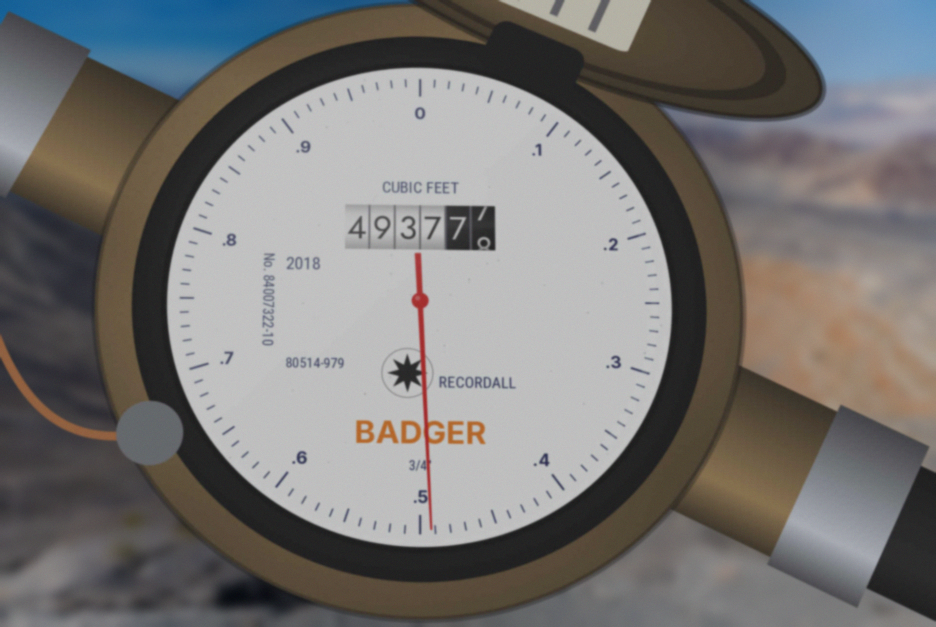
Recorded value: 493777.49 ft³
